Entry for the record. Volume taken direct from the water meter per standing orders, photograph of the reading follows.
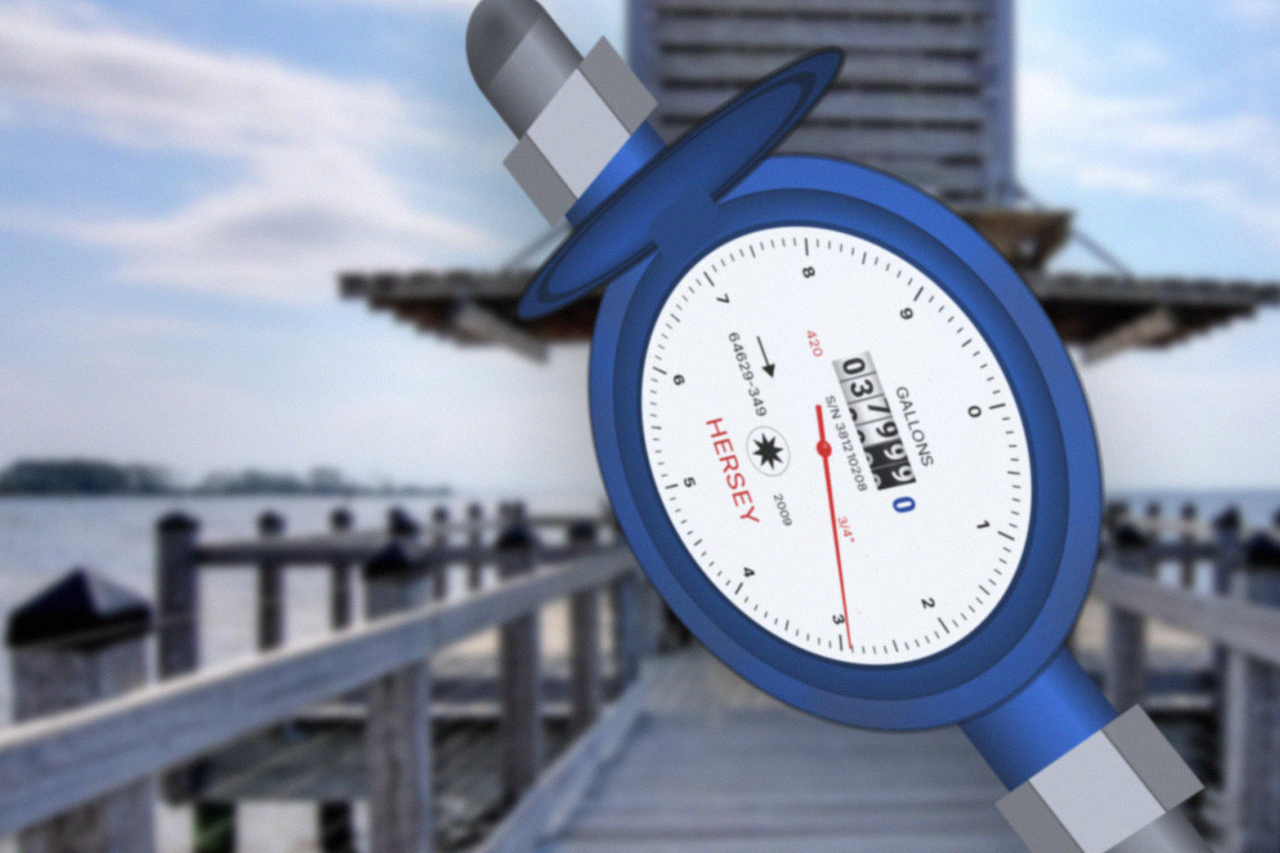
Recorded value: 379992.9 gal
